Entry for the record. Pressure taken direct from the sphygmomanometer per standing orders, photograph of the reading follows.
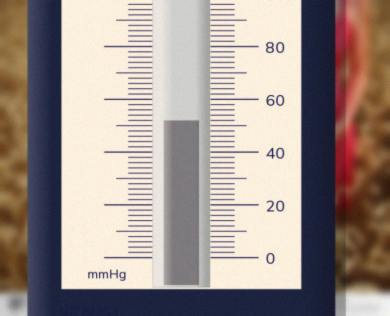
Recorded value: 52 mmHg
